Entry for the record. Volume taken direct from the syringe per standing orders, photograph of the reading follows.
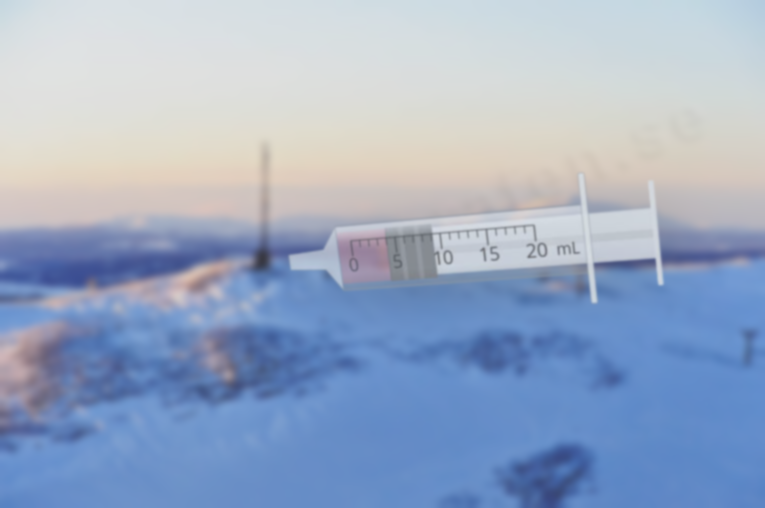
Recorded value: 4 mL
